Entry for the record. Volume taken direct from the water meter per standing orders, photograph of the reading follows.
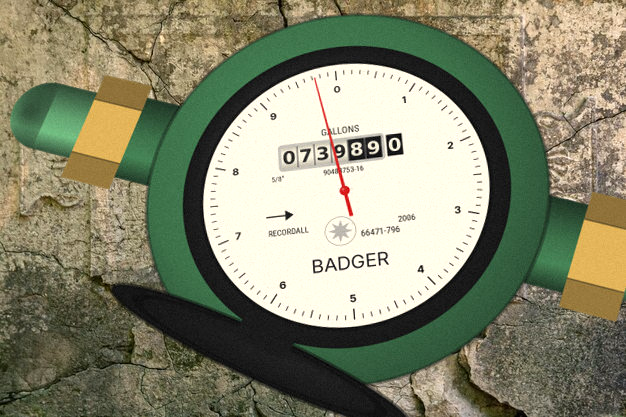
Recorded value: 739889.7 gal
